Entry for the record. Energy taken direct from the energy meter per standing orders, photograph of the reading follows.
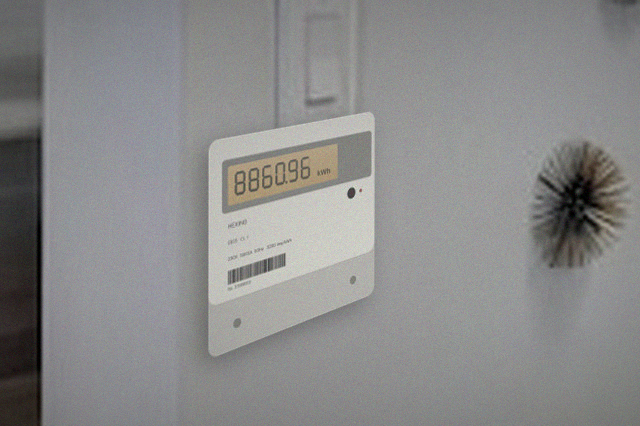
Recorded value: 8860.96 kWh
